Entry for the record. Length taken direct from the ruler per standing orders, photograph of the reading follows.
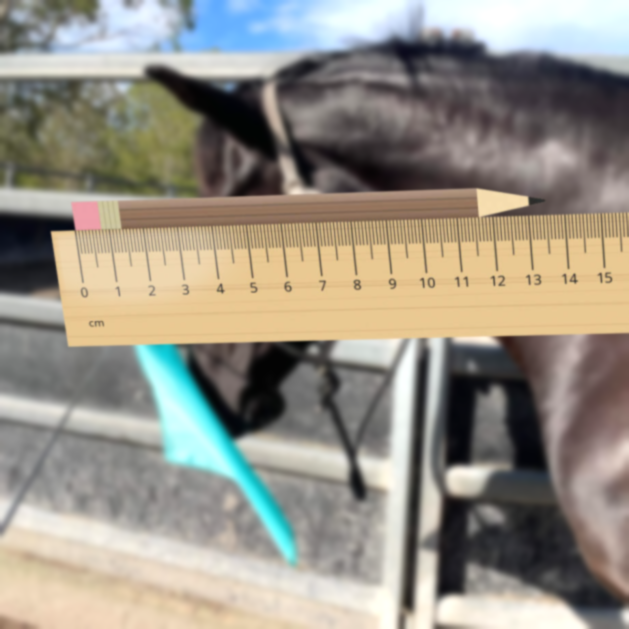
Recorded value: 13.5 cm
